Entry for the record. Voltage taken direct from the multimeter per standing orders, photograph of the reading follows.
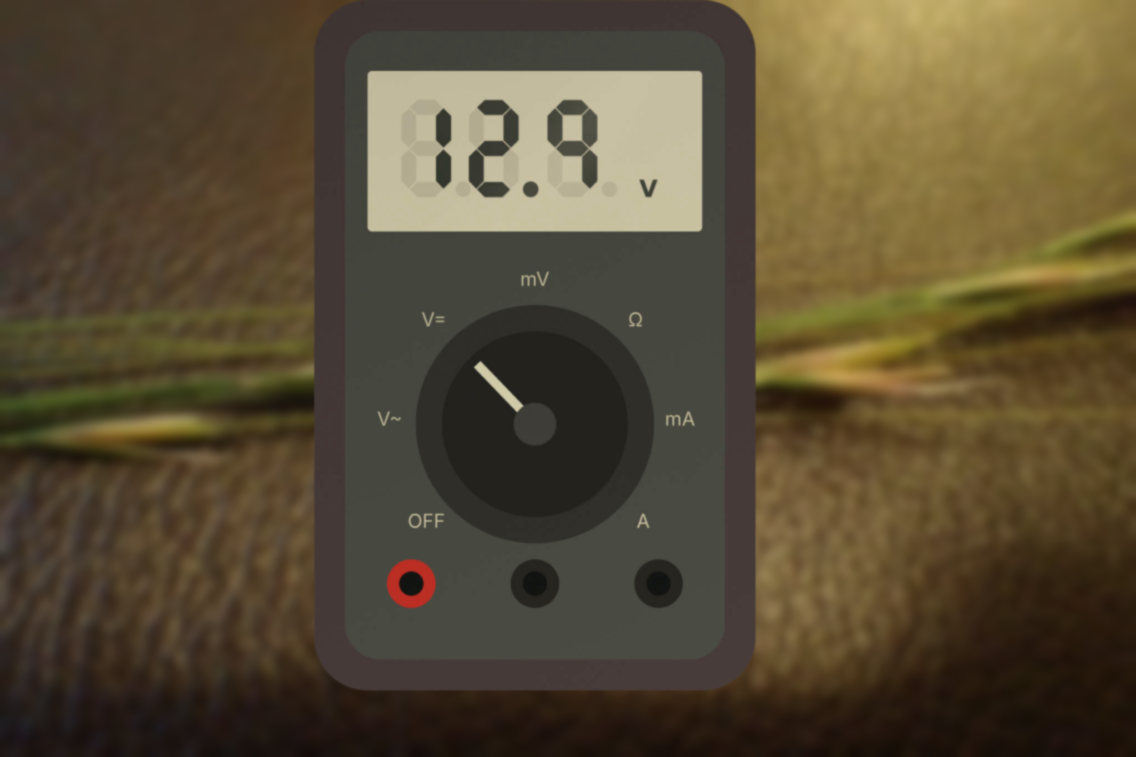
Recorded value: 12.9 V
